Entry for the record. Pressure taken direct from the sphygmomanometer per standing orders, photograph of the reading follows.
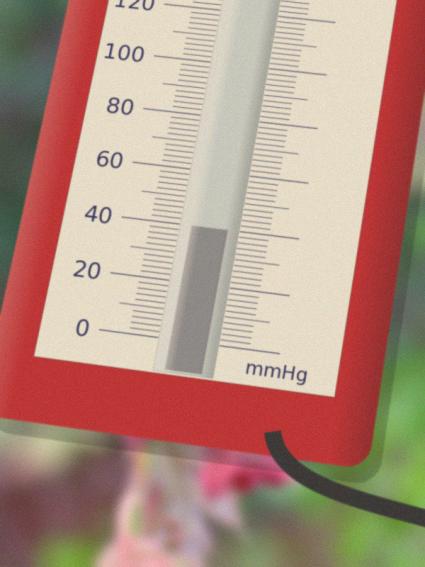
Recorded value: 40 mmHg
